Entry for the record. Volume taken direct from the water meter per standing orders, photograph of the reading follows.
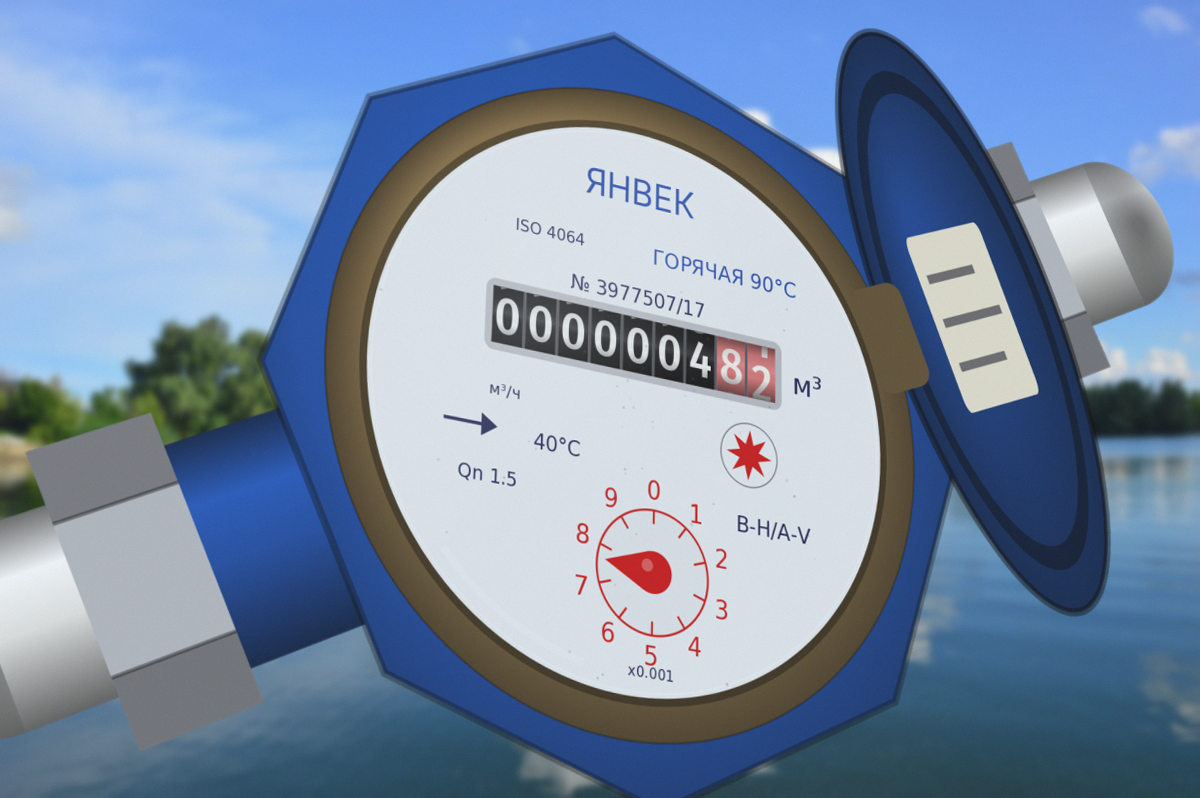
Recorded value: 4.817 m³
